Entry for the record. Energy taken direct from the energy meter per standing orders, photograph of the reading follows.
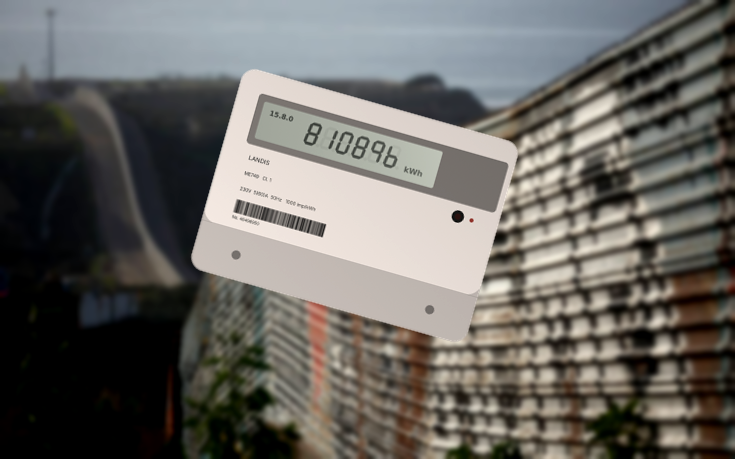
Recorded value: 810896 kWh
